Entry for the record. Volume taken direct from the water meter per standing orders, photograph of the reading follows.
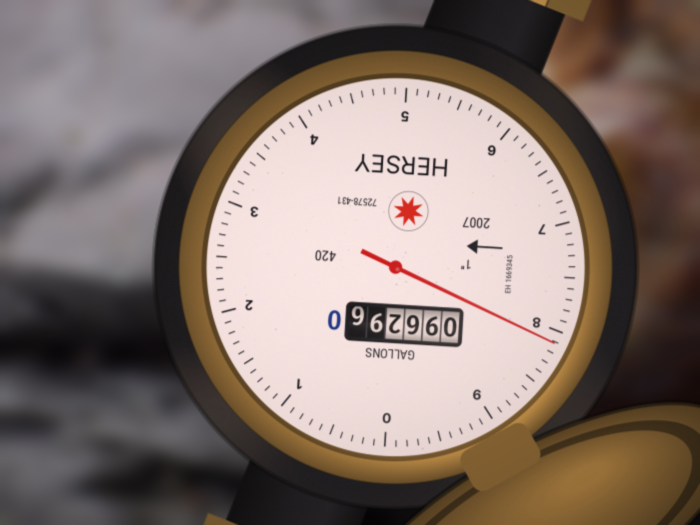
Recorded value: 962958.1 gal
